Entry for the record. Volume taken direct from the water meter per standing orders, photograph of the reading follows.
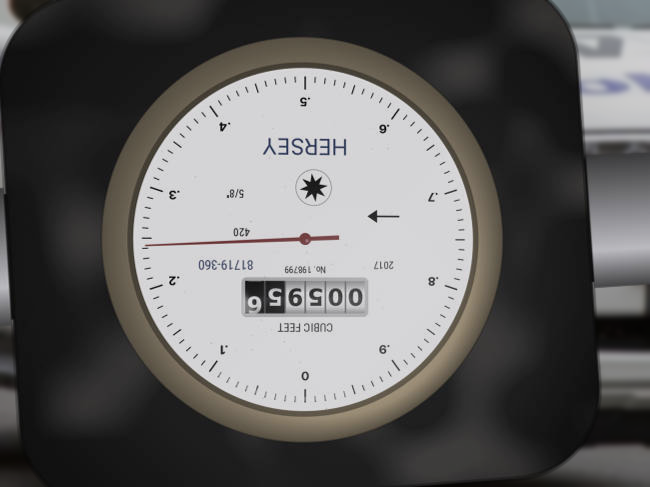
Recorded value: 5956.24 ft³
